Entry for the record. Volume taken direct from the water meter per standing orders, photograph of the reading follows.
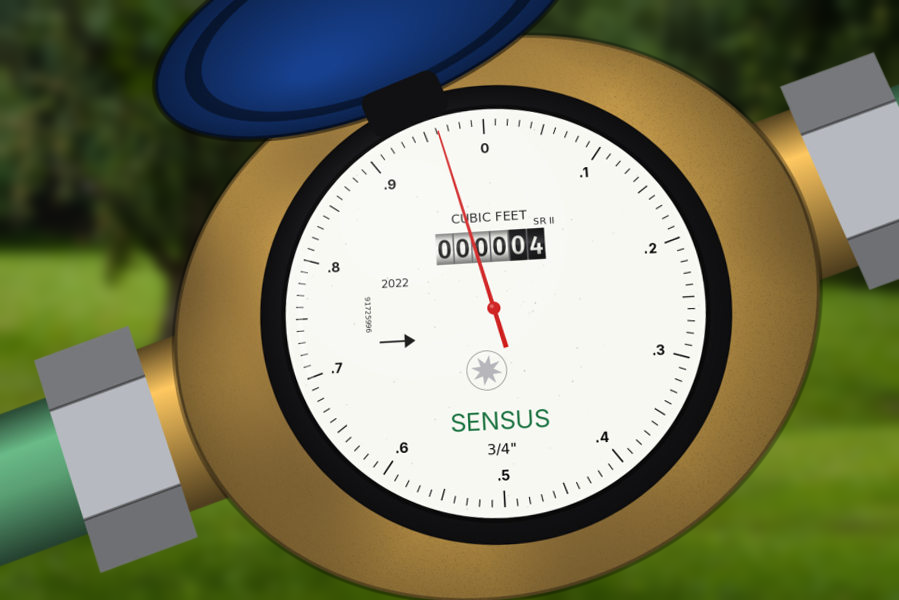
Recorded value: 3.96 ft³
